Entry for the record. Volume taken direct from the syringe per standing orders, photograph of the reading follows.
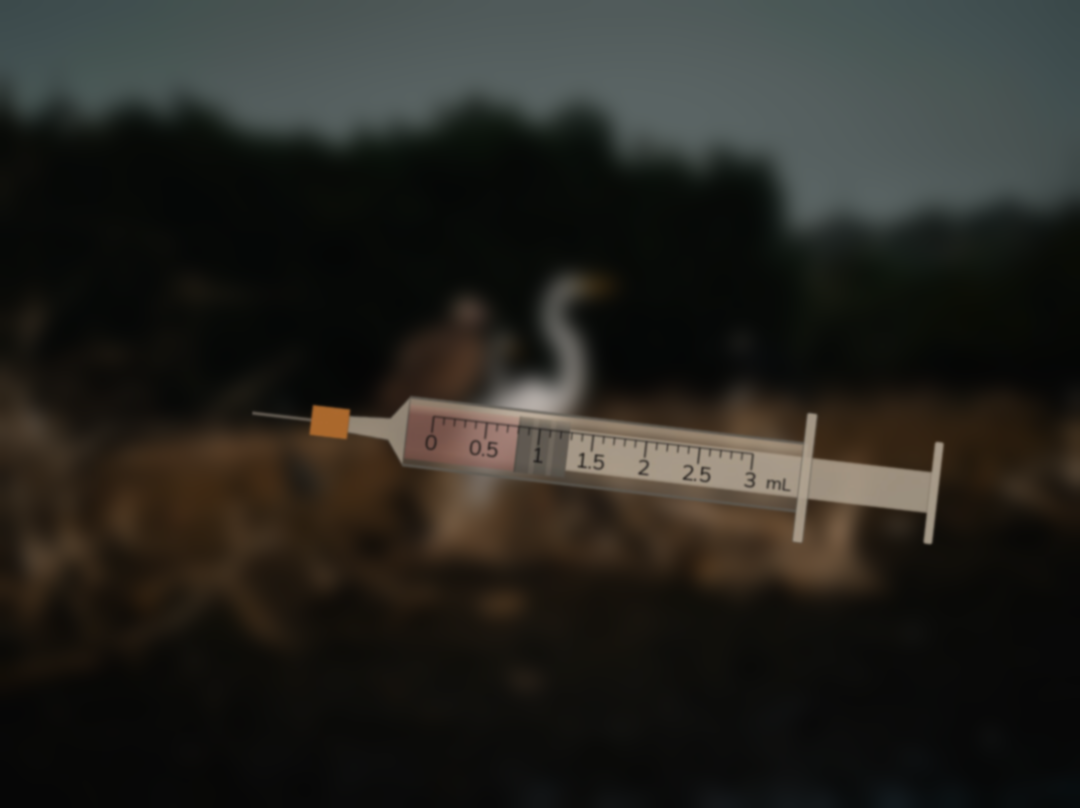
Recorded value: 0.8 mL
